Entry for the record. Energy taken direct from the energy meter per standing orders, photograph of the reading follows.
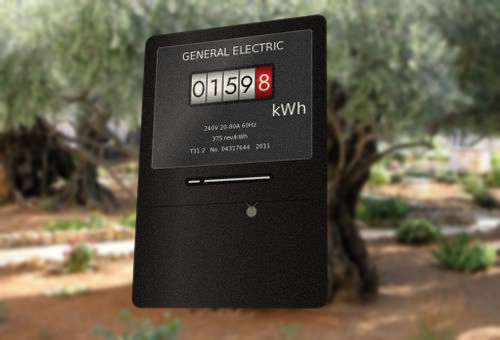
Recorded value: 159.8 kWh
